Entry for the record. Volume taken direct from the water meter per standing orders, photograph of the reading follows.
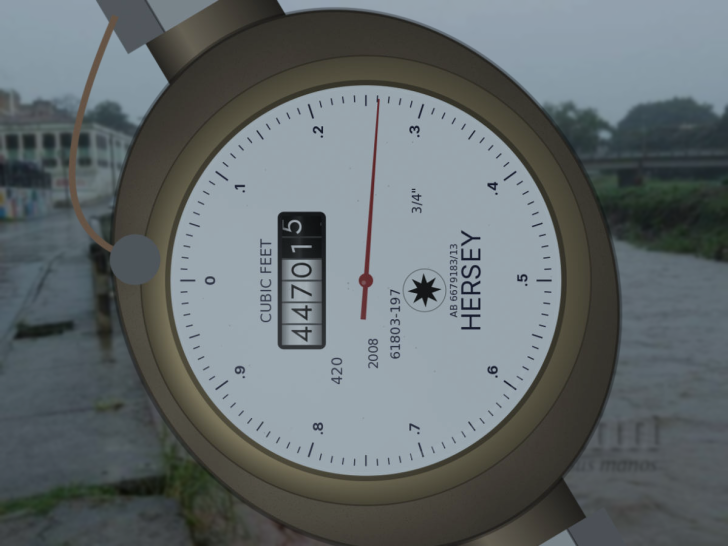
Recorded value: 447015.26 ft³
